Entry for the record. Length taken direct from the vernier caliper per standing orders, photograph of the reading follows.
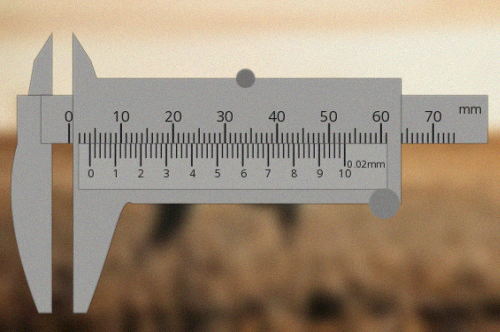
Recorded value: 4.0 mm
